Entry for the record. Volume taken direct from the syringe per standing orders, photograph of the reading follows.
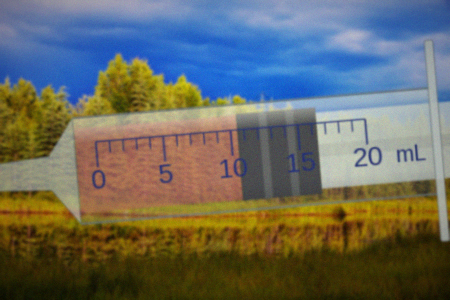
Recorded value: 10.5 mL
